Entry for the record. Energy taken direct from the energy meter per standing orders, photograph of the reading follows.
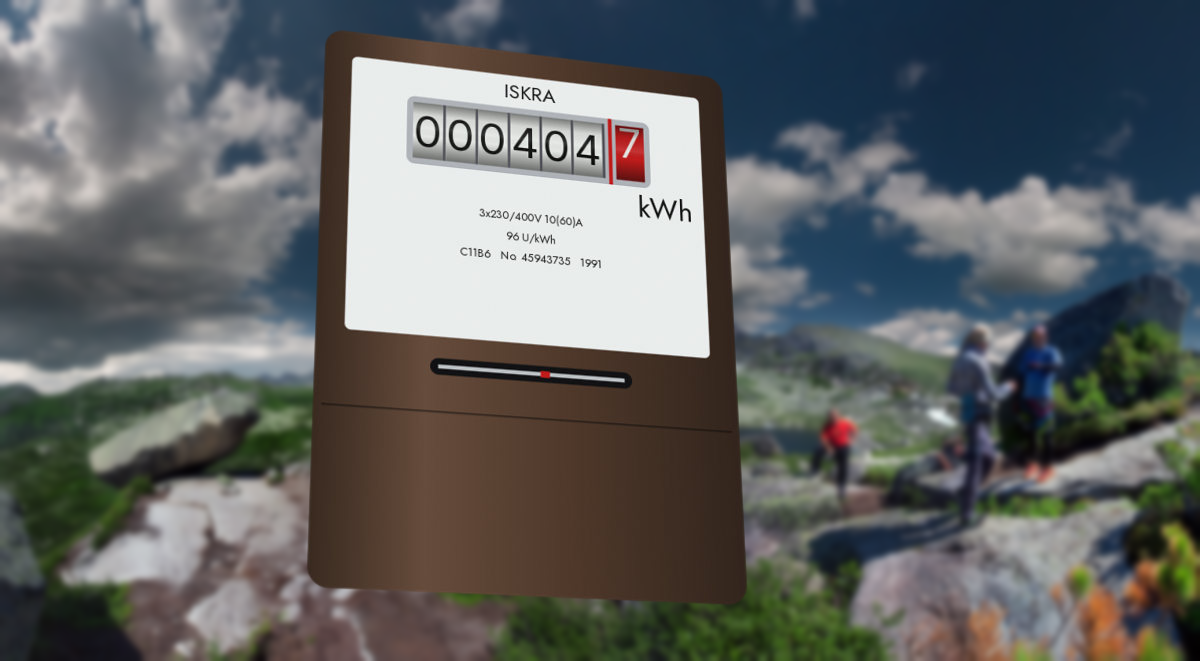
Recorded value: 404.7 kWh
